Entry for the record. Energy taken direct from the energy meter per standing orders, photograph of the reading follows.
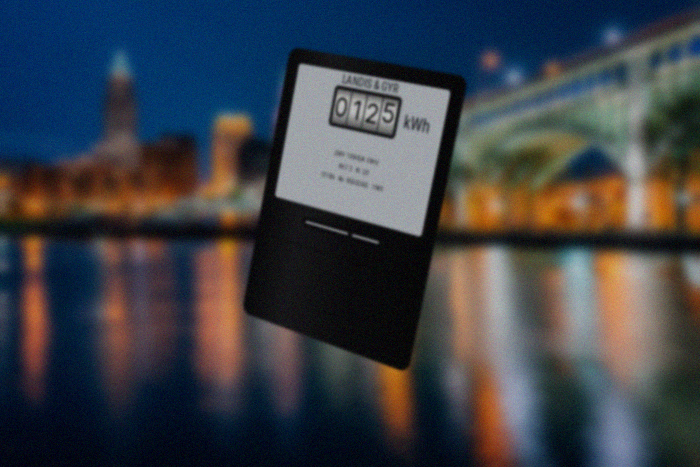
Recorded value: 125 kWh
